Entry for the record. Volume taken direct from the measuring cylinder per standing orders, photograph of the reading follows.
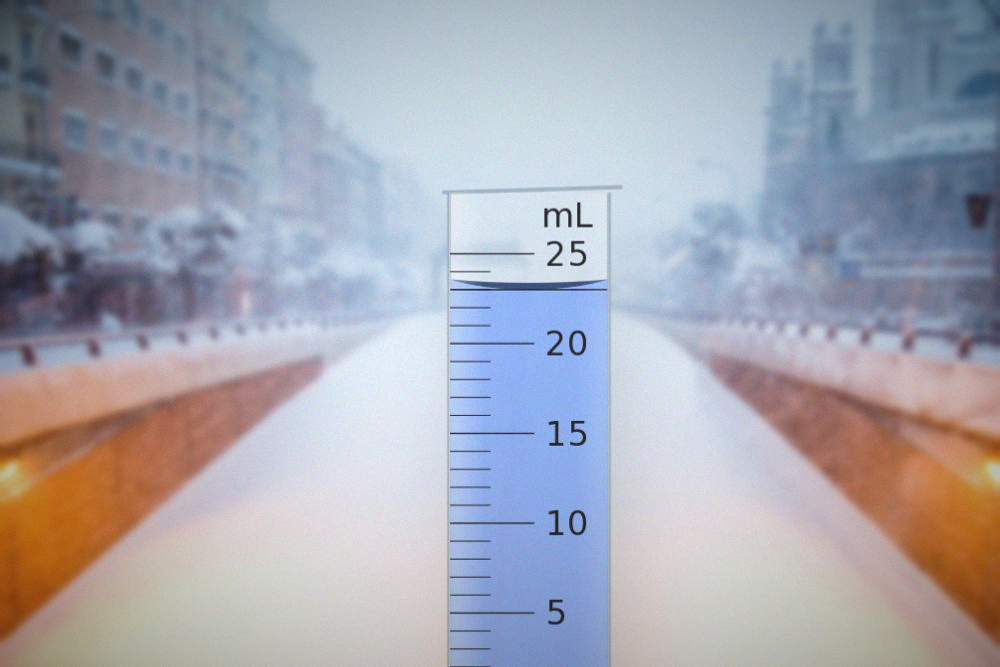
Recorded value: 23 mL
